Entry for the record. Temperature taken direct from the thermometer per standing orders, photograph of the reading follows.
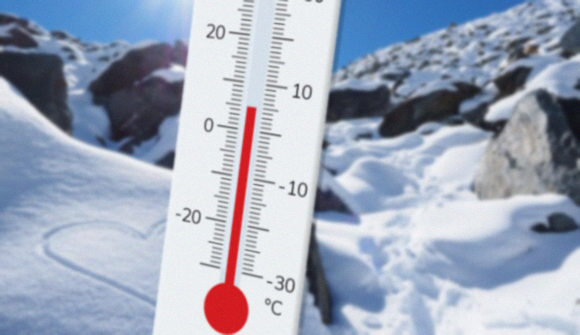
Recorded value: 5 °C
